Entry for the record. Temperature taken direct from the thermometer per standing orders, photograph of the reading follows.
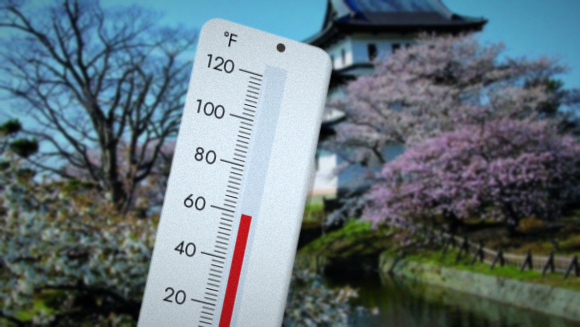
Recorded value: 60 °F
